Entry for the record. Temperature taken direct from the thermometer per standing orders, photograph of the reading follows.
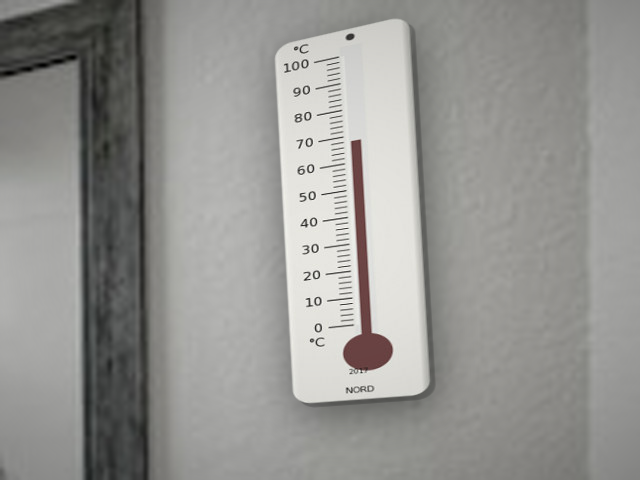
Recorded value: 68 °C
